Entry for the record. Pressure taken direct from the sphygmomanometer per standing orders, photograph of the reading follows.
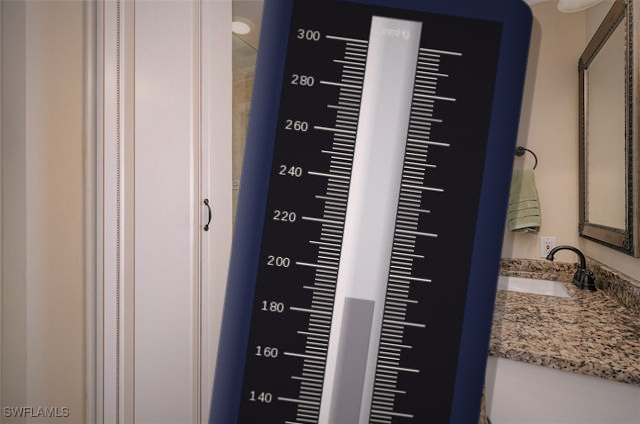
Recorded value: 188 mmHg
